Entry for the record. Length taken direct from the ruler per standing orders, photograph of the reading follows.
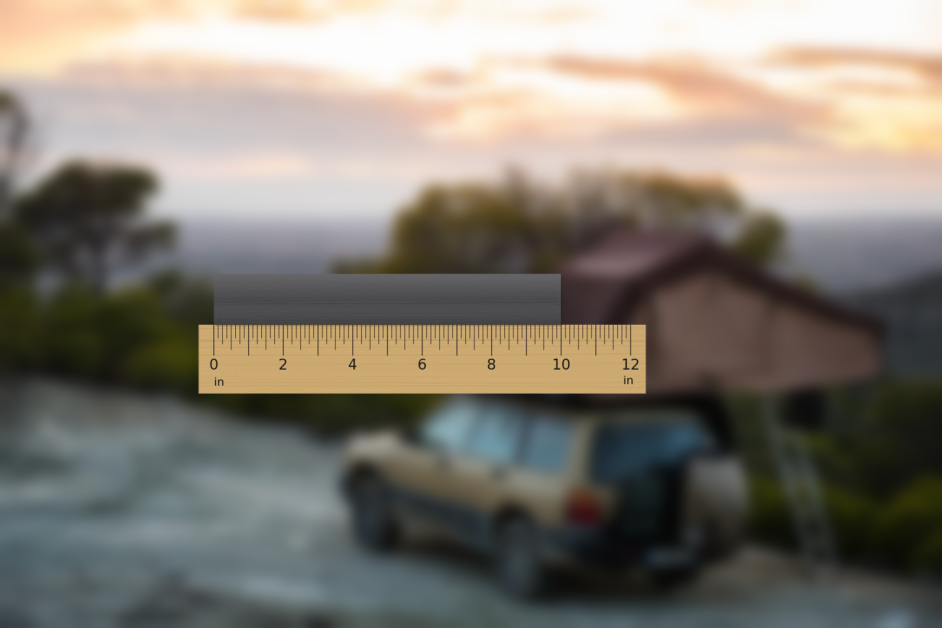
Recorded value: 10 in
